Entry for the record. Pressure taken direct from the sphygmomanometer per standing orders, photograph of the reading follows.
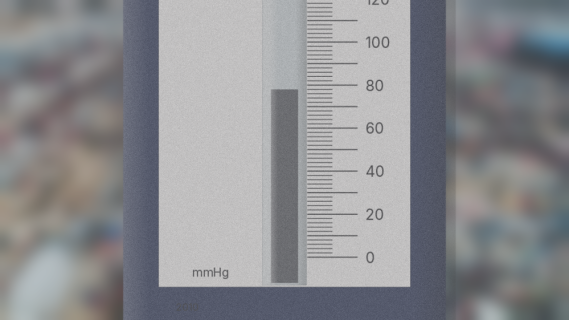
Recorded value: 78 mmHg
